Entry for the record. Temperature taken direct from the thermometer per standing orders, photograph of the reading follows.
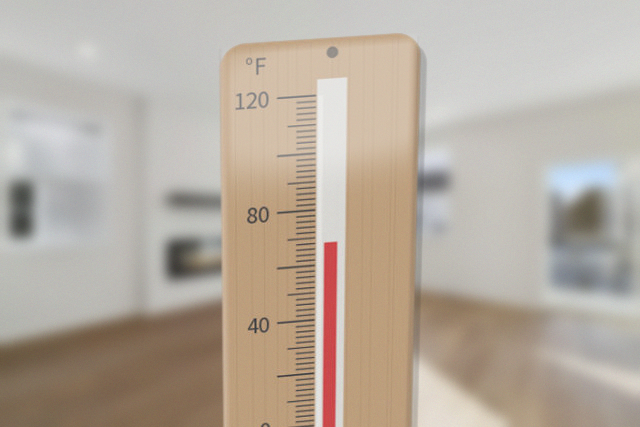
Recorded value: 68 °F
